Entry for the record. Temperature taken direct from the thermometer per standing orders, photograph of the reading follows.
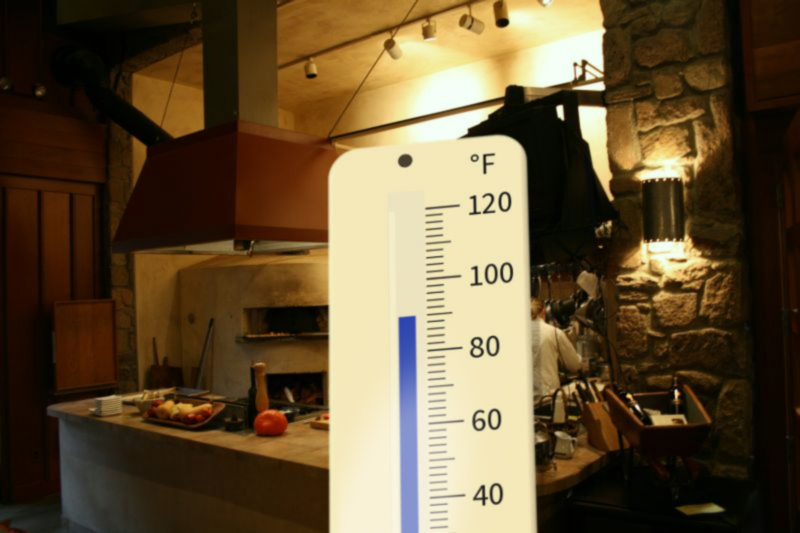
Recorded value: 90 °F
